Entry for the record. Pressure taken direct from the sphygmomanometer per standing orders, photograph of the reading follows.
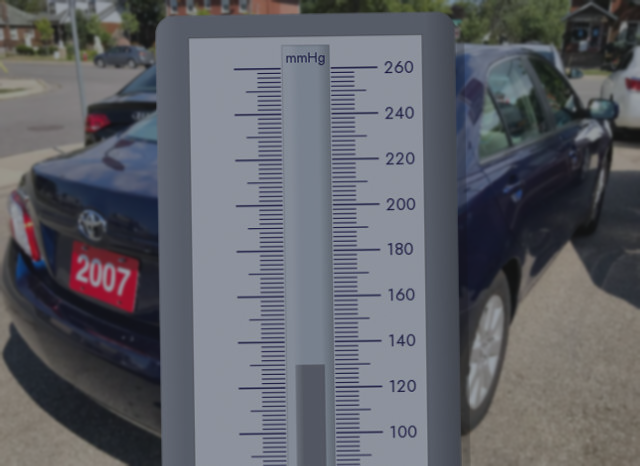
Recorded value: 130 mmHg
